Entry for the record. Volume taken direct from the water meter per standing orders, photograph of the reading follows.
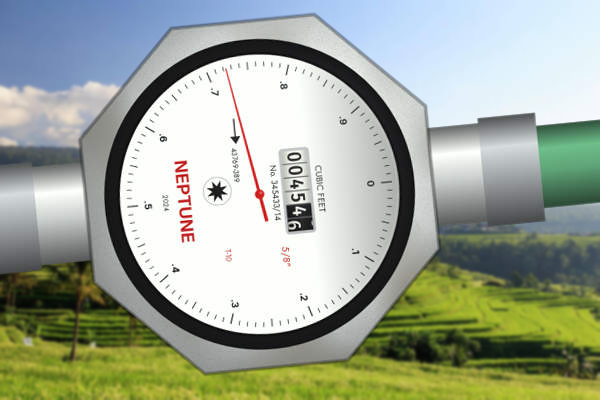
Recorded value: 4545.72 ft³
